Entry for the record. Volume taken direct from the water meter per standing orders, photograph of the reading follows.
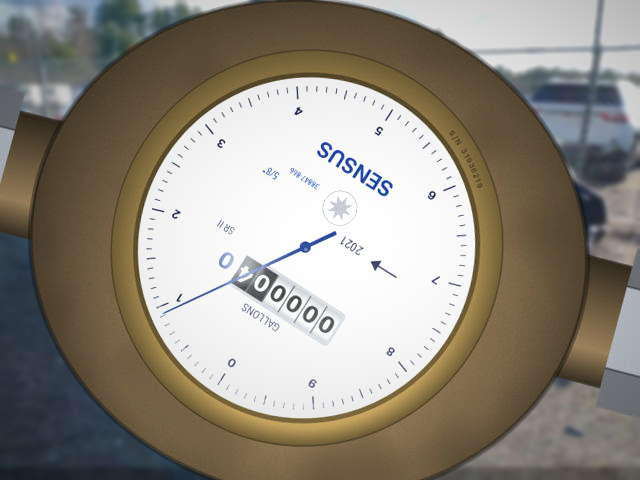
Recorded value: 40.9 gal
